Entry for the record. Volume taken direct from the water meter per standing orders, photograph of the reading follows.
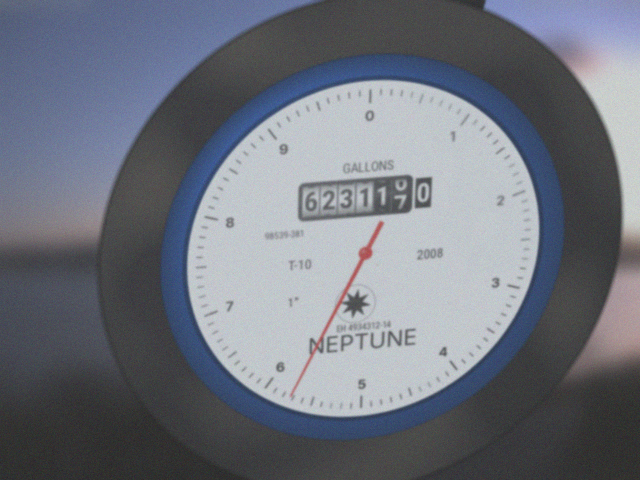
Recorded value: 6231165.7 gal
